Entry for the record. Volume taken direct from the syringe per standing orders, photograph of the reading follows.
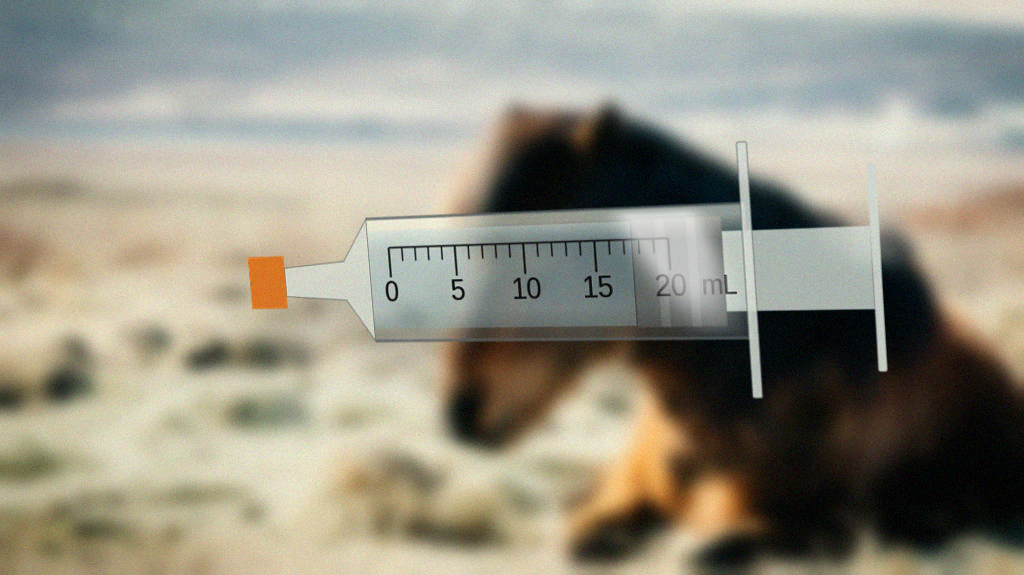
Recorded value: 17.5 mL
